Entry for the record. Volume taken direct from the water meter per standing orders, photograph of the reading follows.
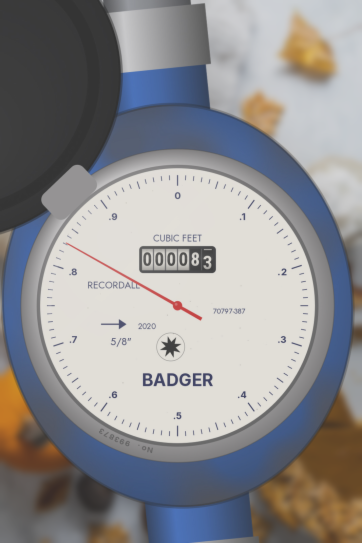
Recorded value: 82.83 ft³
